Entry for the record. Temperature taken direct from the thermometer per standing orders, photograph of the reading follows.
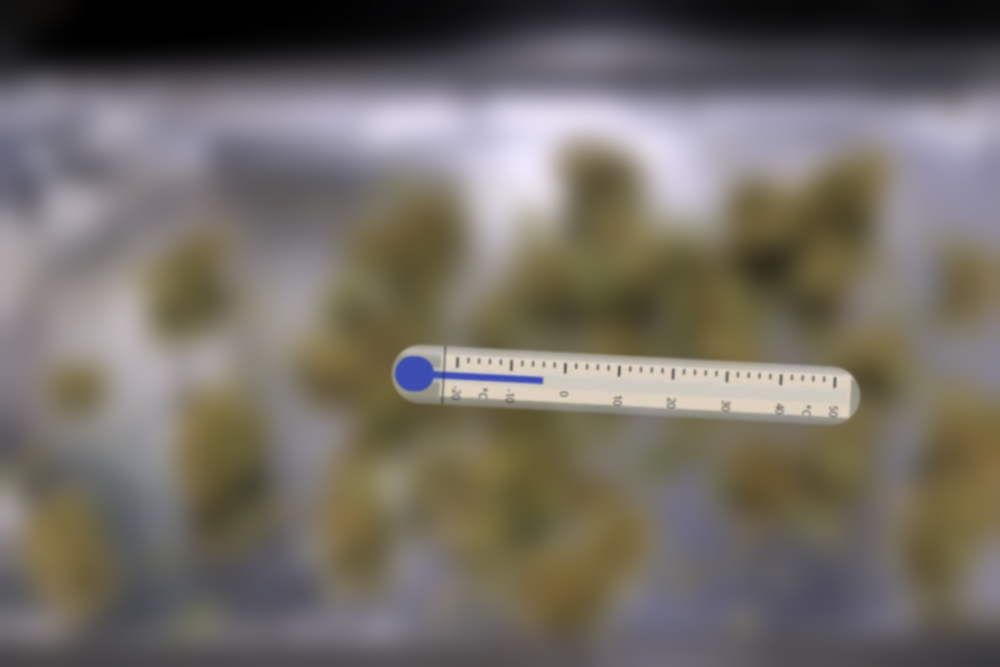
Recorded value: -4 °C
